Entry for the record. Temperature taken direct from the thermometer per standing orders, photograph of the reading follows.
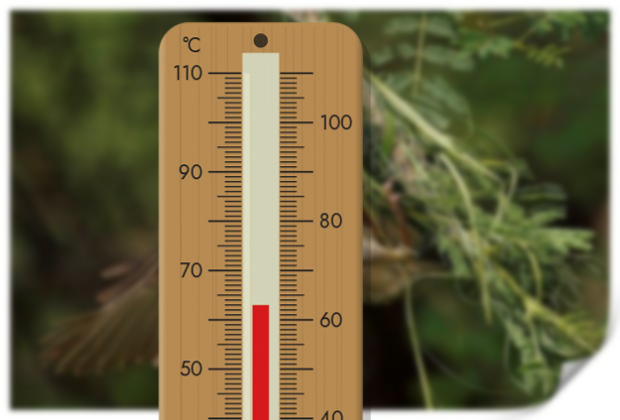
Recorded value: 63 °C
